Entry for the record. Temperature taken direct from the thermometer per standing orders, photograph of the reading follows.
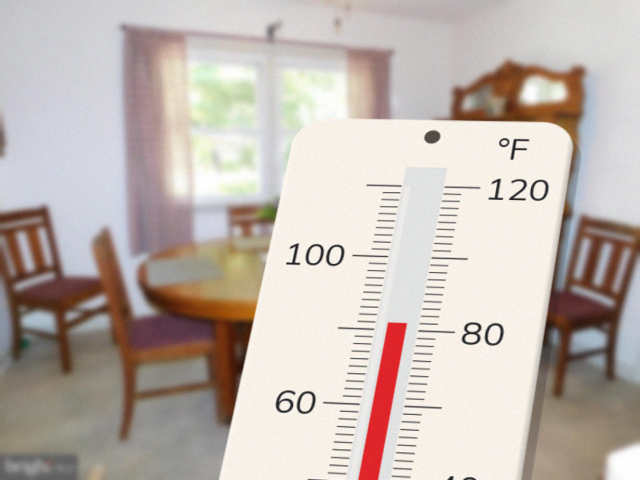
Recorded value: 82 °F
